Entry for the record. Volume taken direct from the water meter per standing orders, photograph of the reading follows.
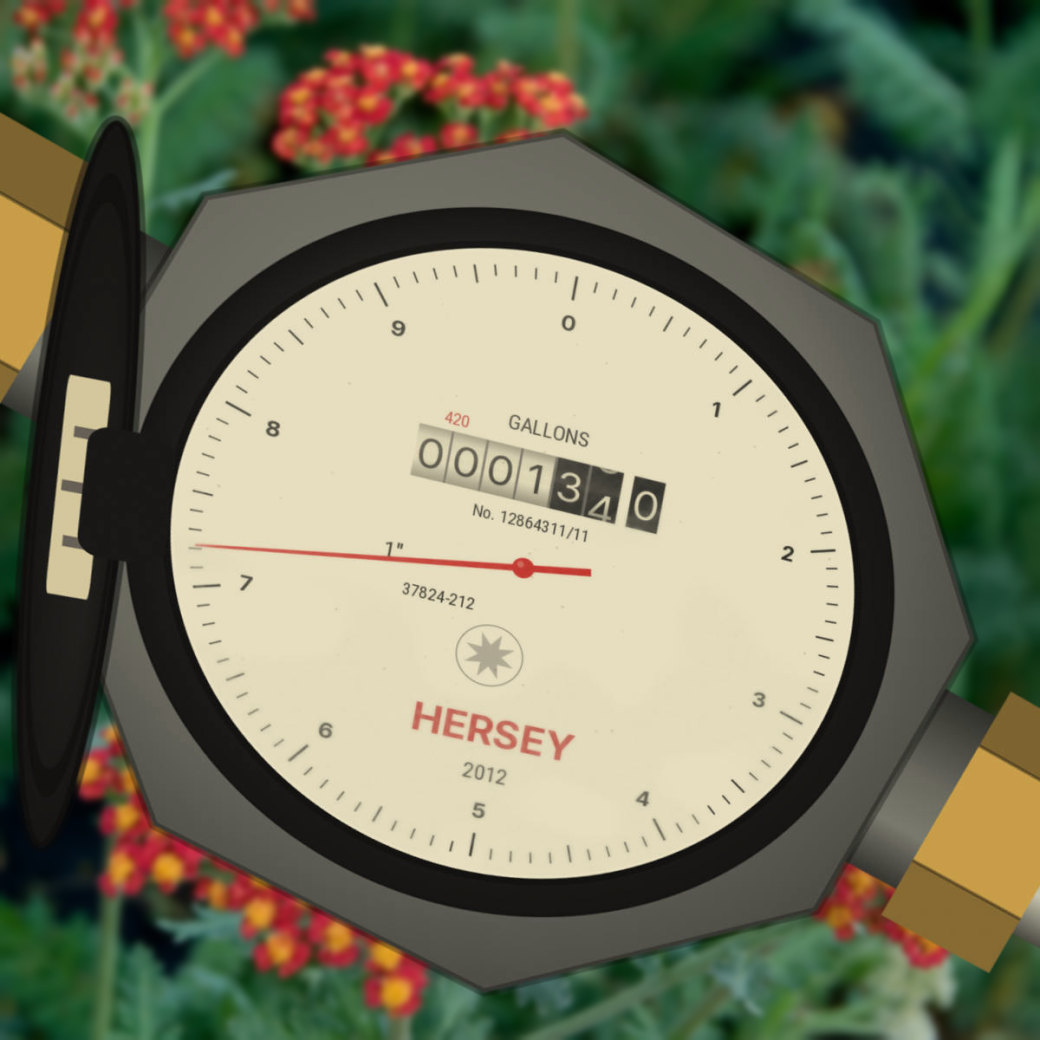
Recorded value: 1337.2 gal
